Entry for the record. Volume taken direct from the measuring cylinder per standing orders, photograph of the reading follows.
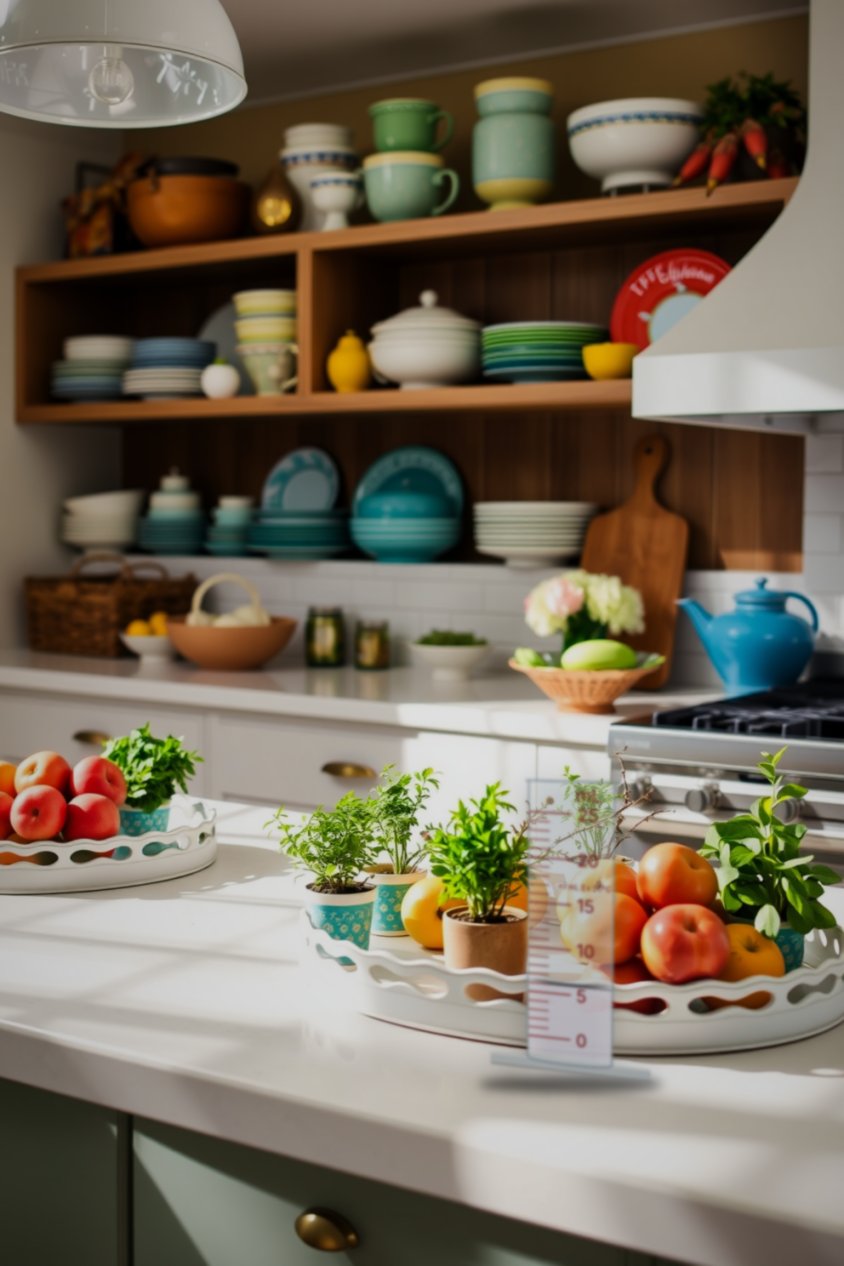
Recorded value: 6 mL
